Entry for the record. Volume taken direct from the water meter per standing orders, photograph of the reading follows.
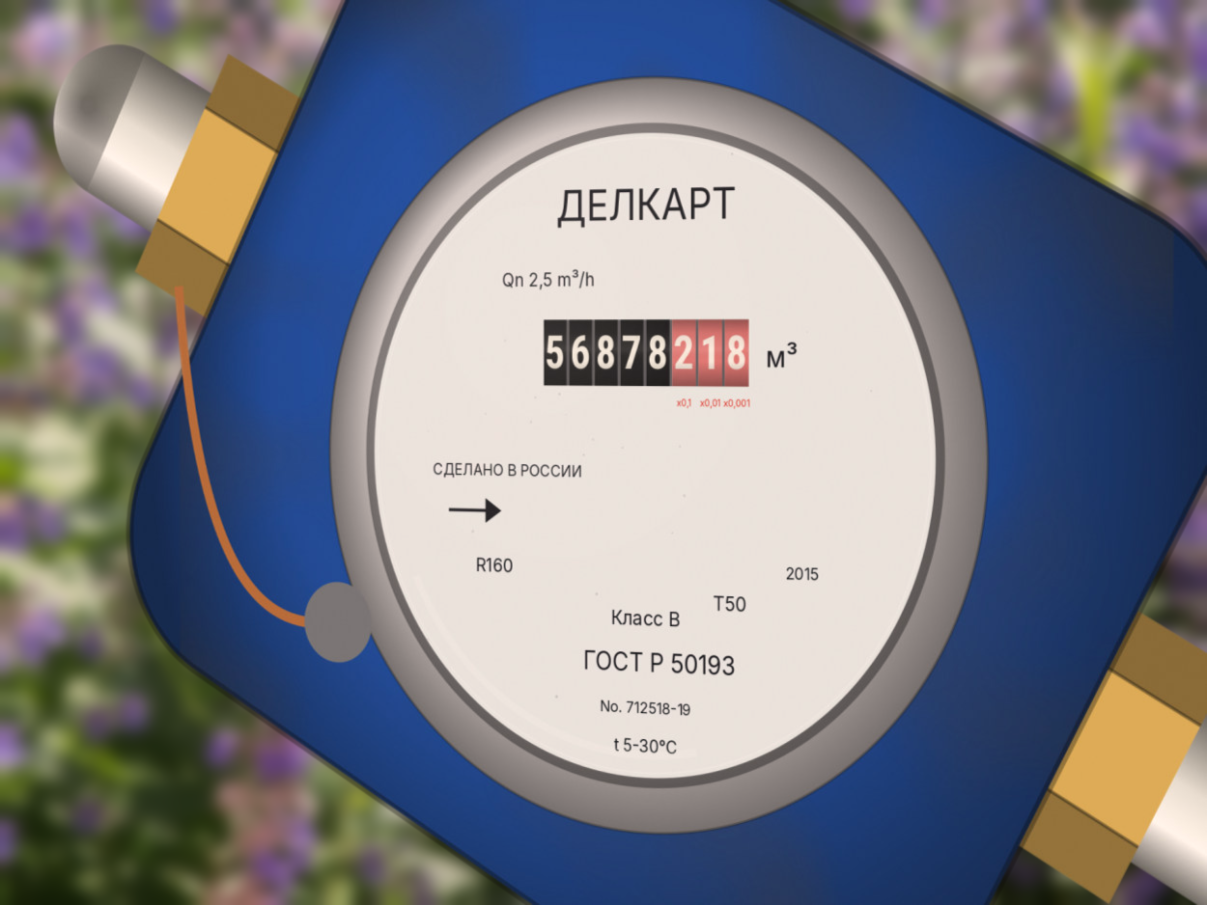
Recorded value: 56878.218 m³
